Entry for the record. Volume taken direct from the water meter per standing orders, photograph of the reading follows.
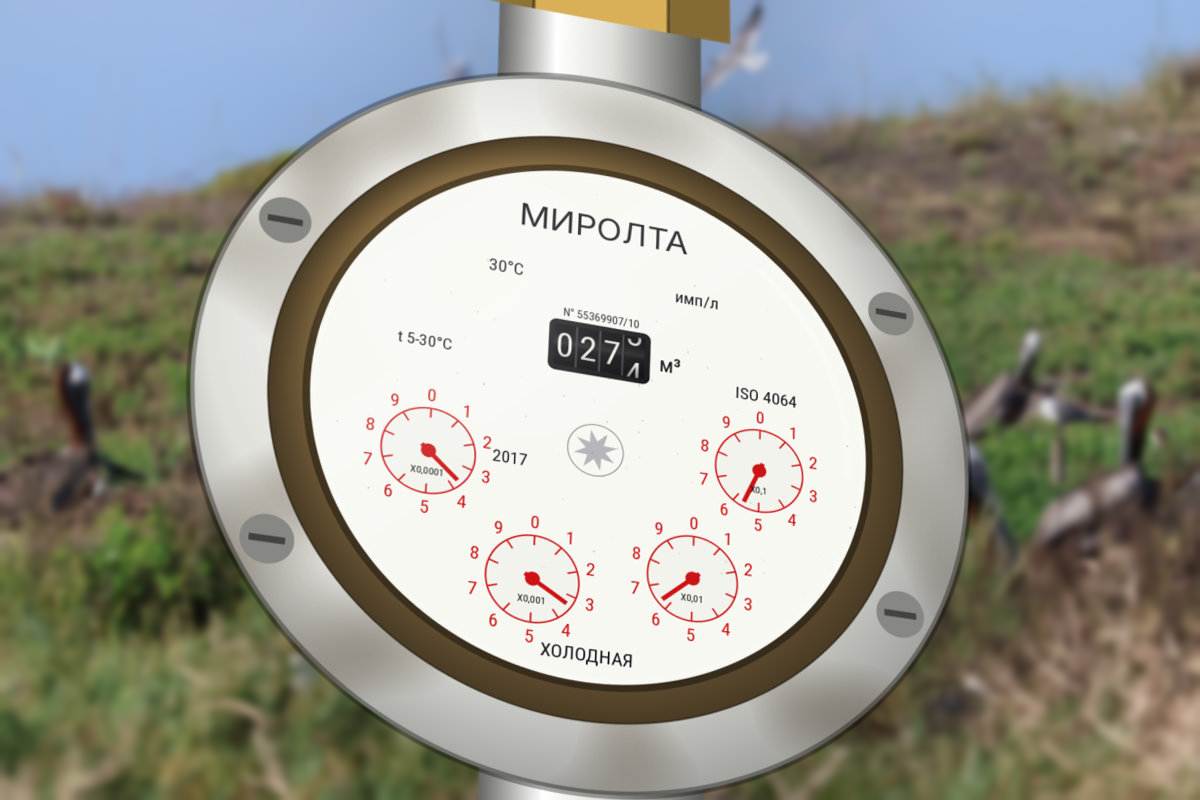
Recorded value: 273.5633 m³
